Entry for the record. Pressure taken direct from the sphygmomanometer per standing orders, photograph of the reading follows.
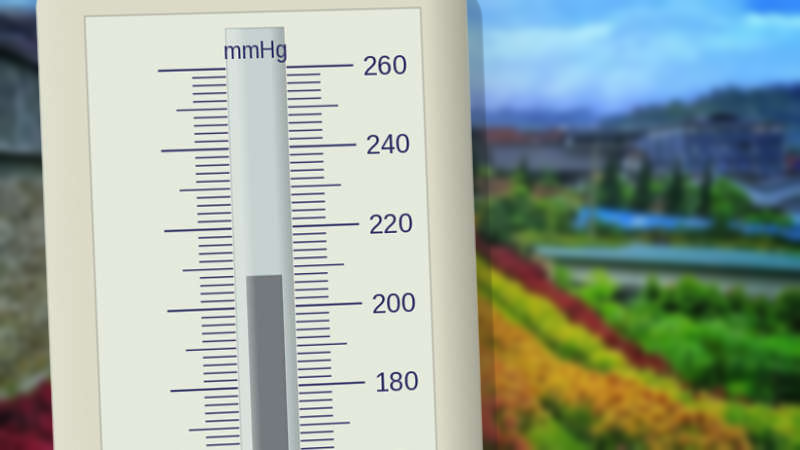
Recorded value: 208 mmHg
